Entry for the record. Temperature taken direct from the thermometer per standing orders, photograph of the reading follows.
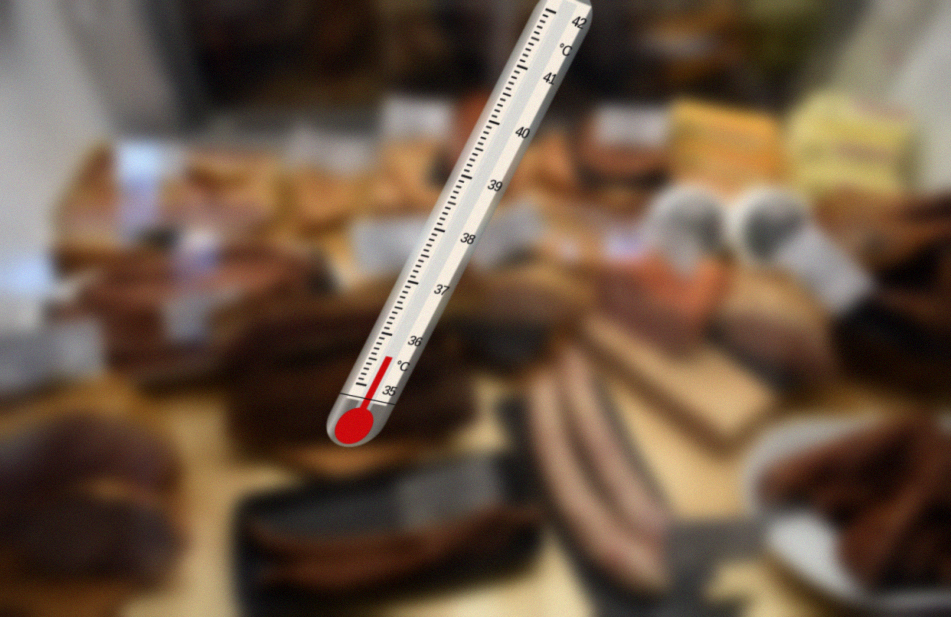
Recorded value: 35.6 °C
